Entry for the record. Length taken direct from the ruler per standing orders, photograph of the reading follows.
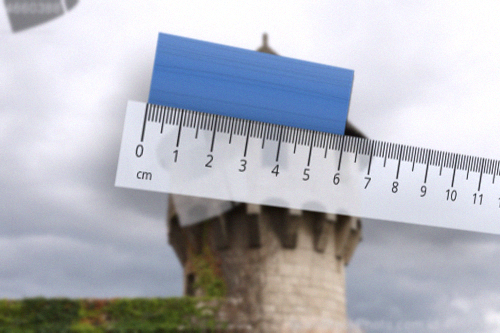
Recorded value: 6 cm
